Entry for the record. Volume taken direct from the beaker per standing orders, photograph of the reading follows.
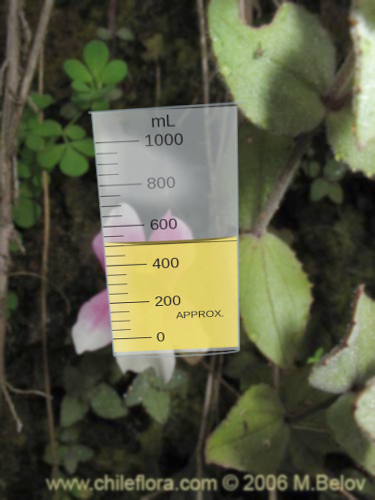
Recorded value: 500 mL
